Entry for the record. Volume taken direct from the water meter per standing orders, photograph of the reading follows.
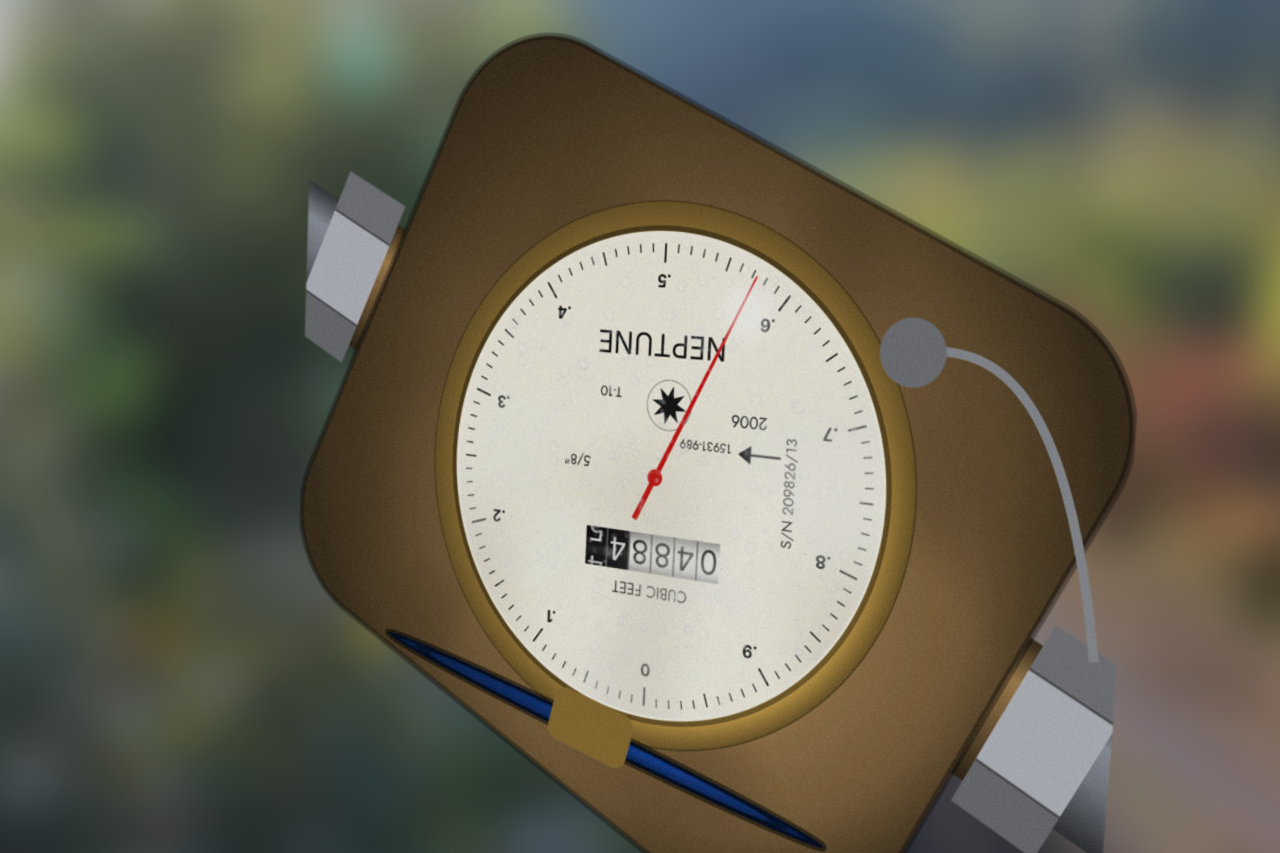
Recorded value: 48844.57 ft³
